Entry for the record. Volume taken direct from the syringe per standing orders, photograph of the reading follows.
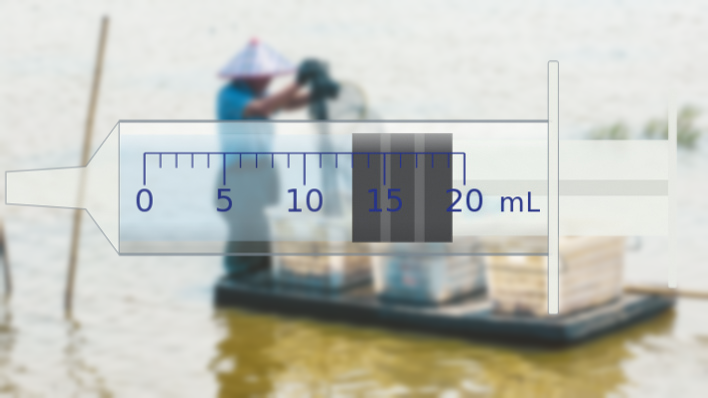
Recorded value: 13 mL
